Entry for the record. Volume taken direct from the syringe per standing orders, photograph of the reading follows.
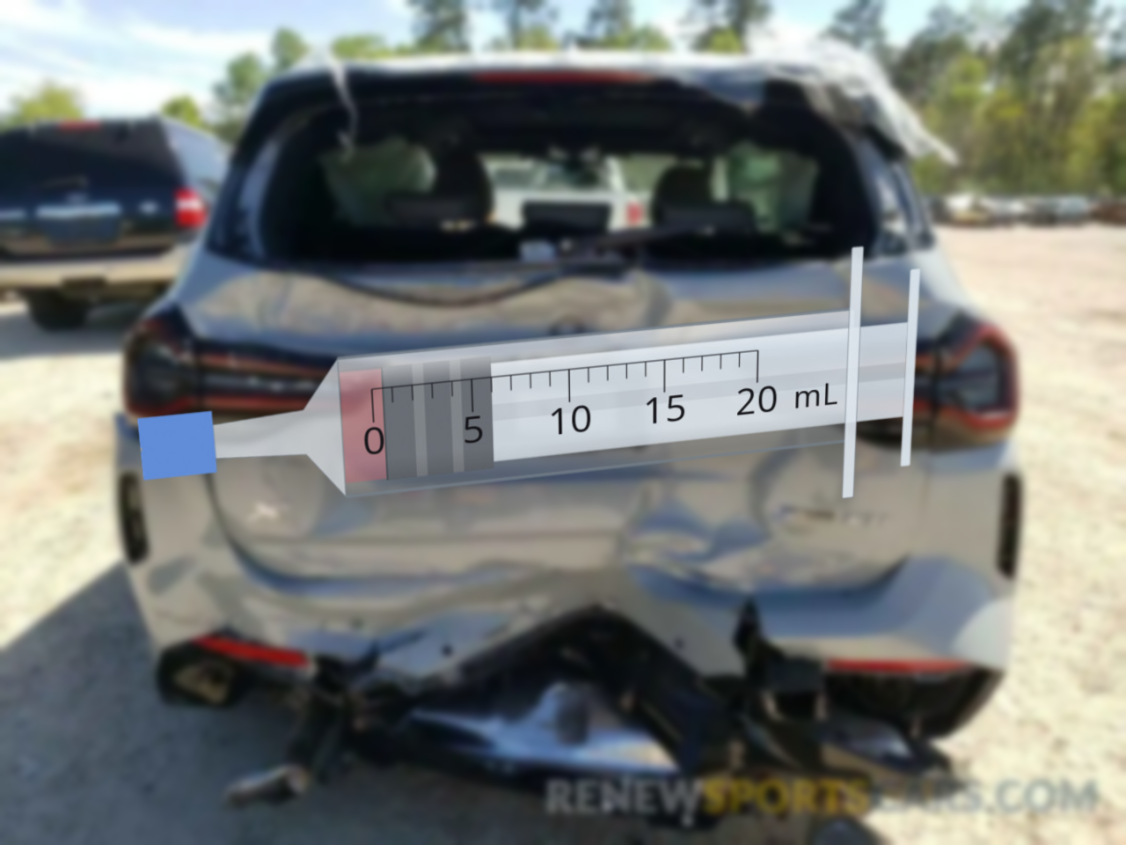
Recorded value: 0.5 mL
